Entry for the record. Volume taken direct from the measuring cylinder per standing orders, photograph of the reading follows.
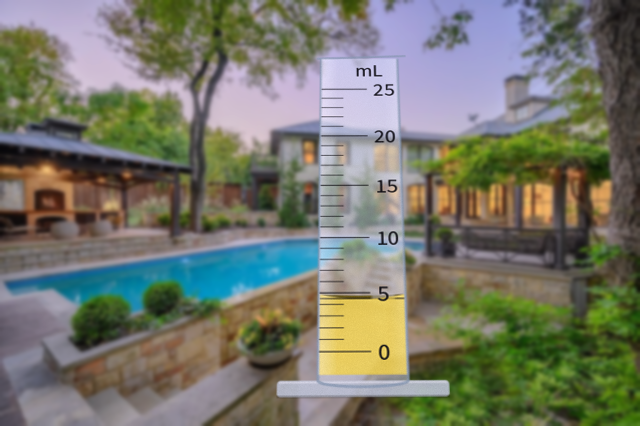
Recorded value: 4.5 mL
